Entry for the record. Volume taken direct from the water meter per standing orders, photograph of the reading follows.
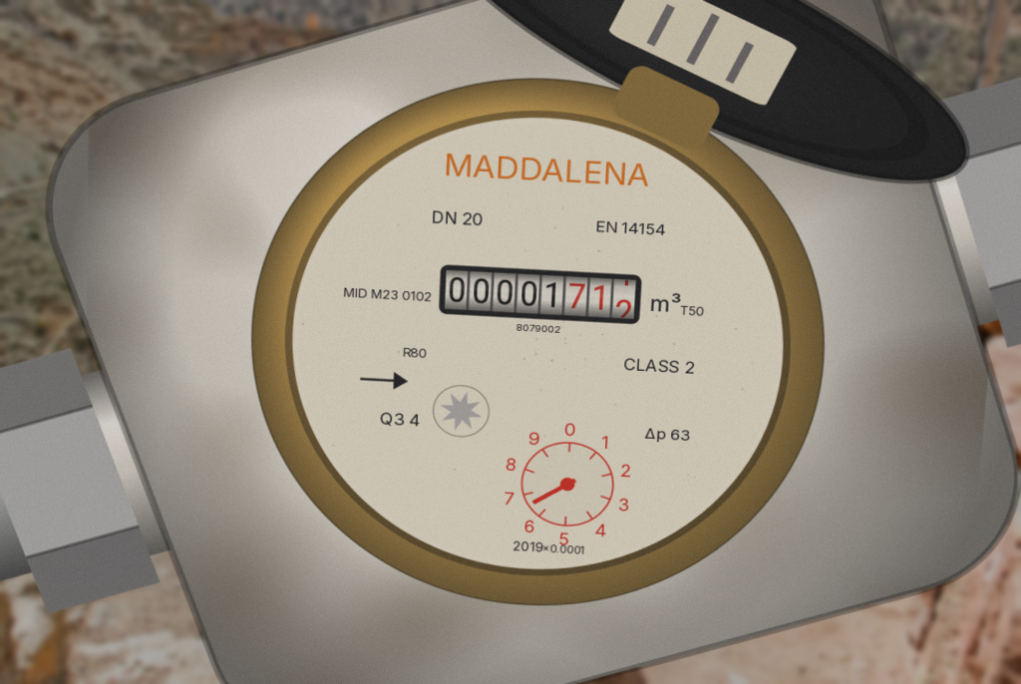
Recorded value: 1.7116 m³
